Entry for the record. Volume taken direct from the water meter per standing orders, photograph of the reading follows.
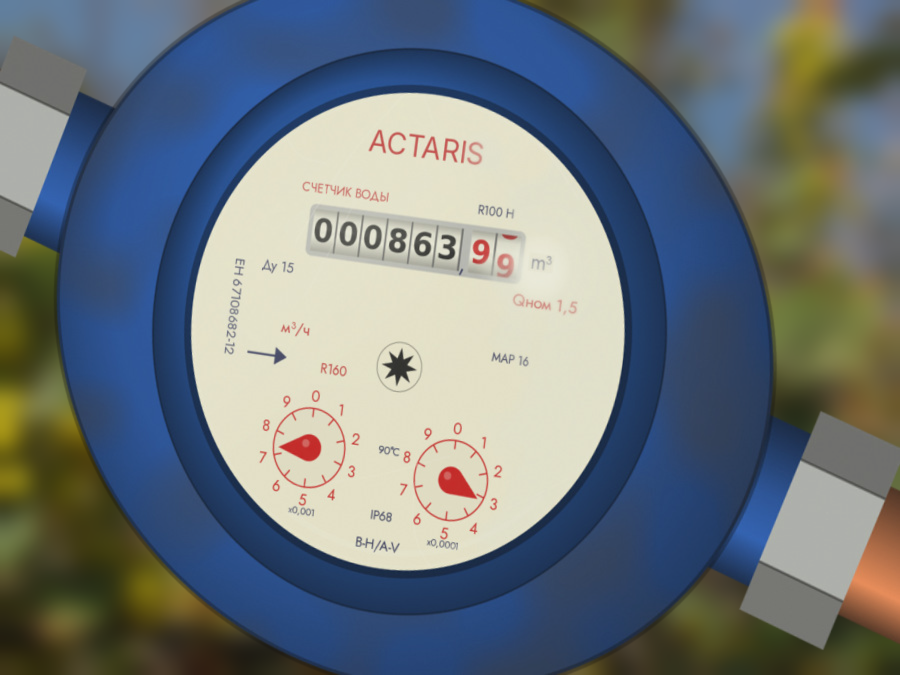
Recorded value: 863.9873 m³
